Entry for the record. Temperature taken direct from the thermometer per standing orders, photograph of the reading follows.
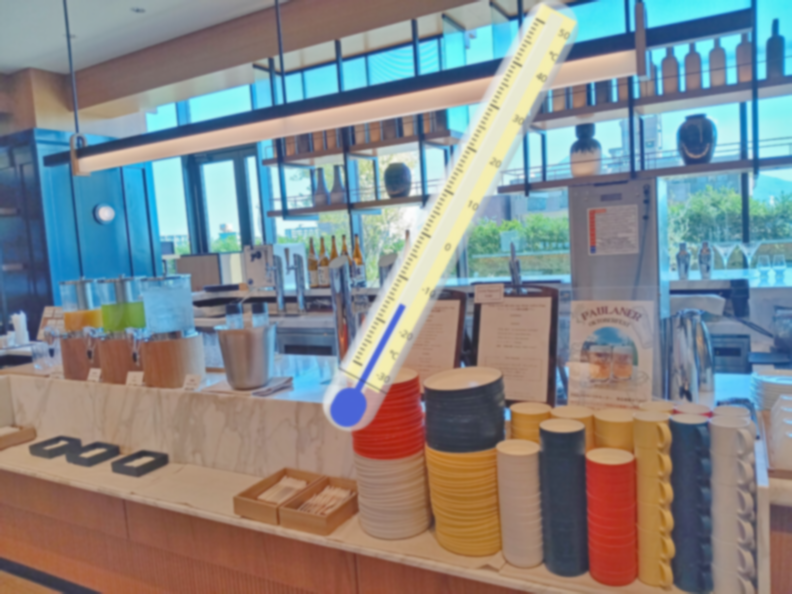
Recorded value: -15 °C
